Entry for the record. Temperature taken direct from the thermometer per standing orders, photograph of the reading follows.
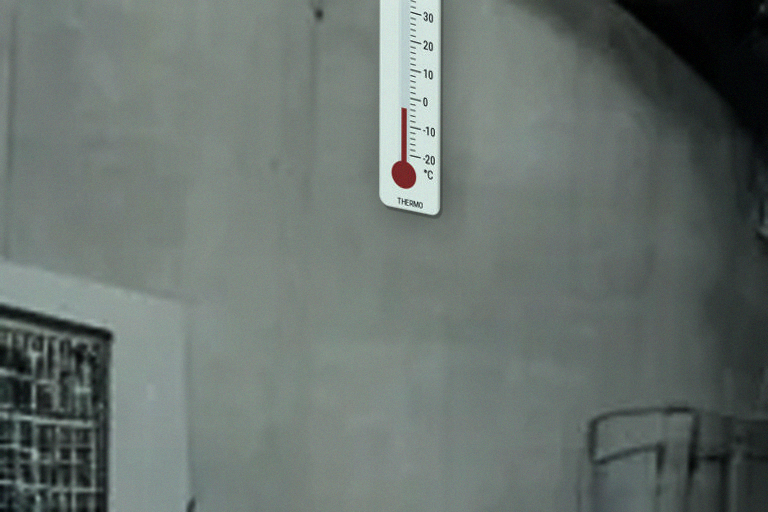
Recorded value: -4 °C
